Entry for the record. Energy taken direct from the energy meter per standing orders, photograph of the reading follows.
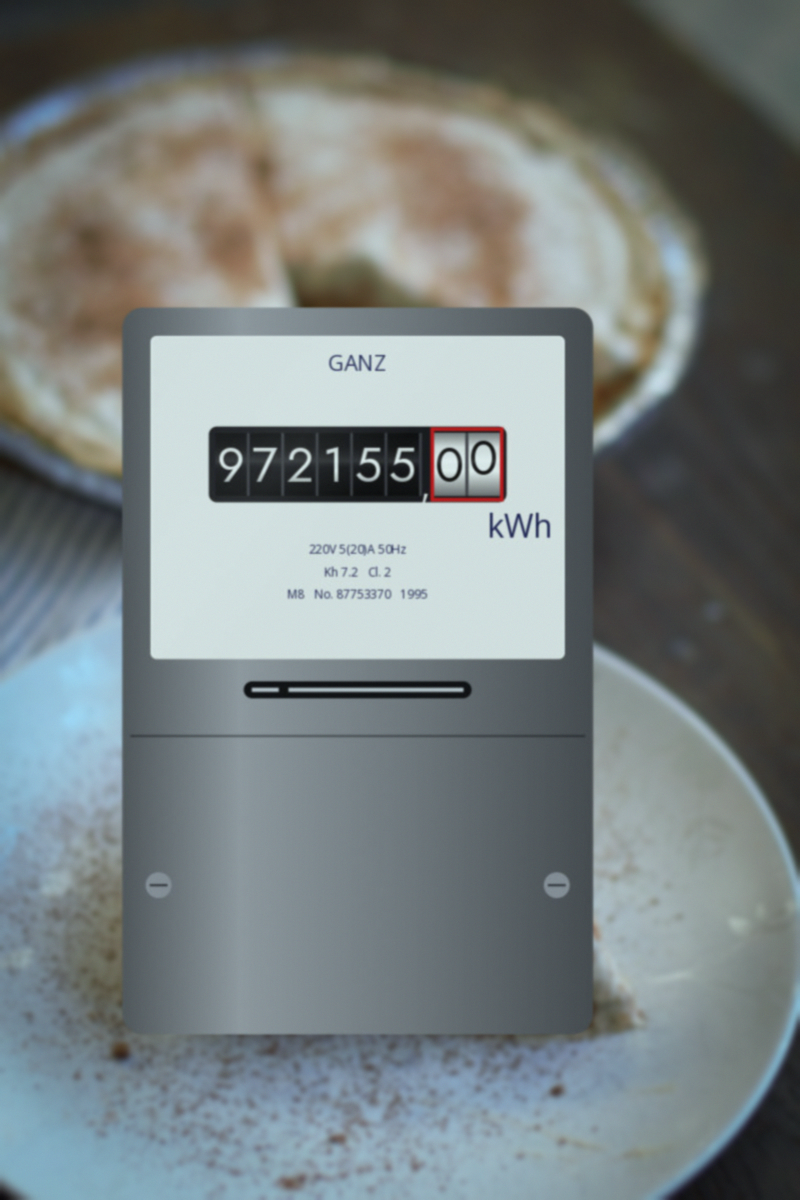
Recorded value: 972155.00 kWh
